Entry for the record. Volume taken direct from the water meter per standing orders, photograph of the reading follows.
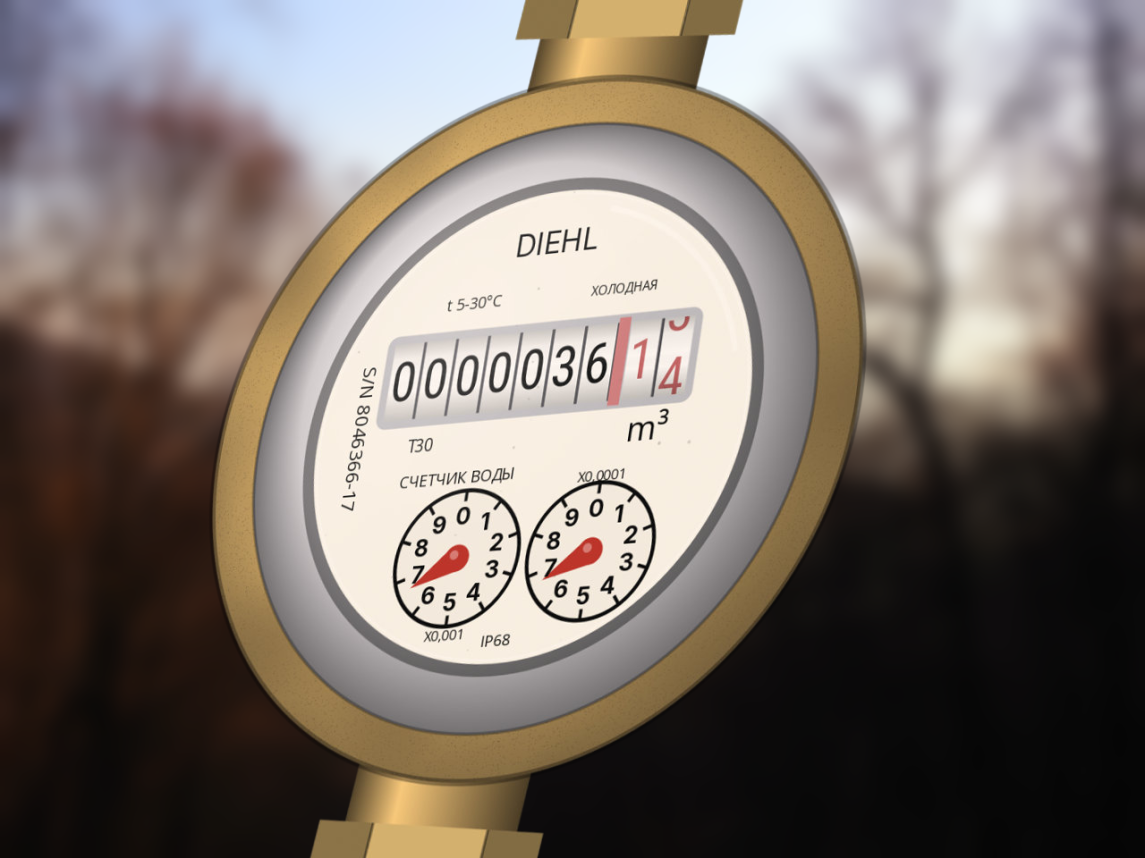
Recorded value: 36.1366 m³
